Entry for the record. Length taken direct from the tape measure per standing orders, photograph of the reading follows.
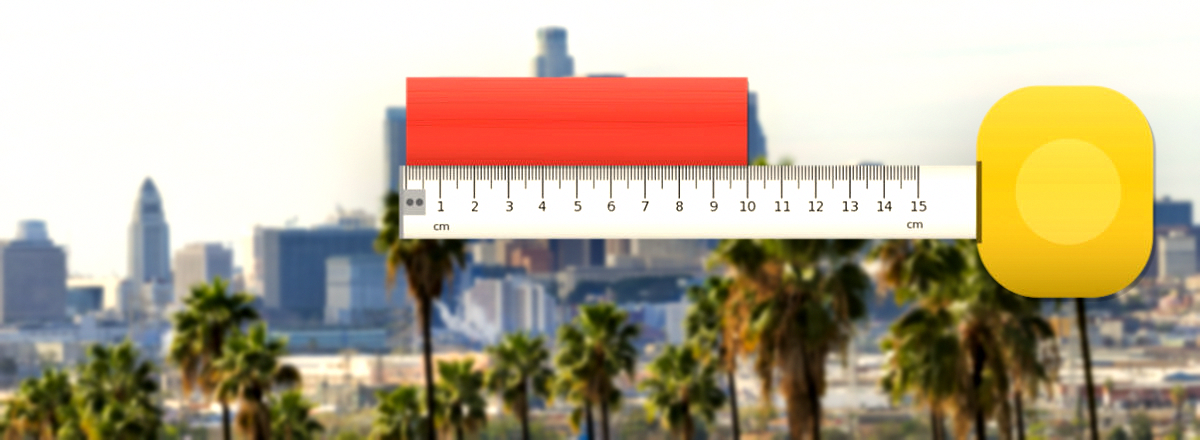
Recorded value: 10 cm
